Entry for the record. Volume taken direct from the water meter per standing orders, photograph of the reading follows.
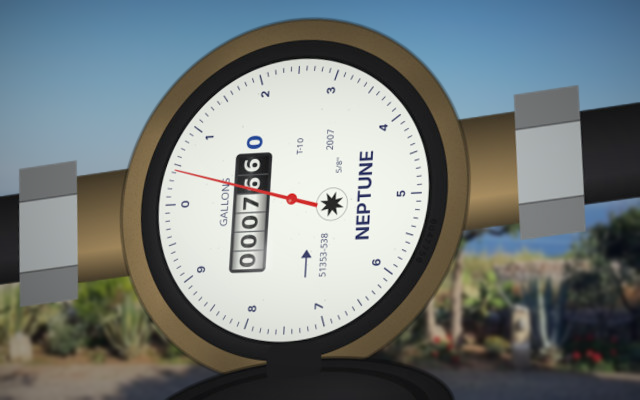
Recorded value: 7660.4 gal
